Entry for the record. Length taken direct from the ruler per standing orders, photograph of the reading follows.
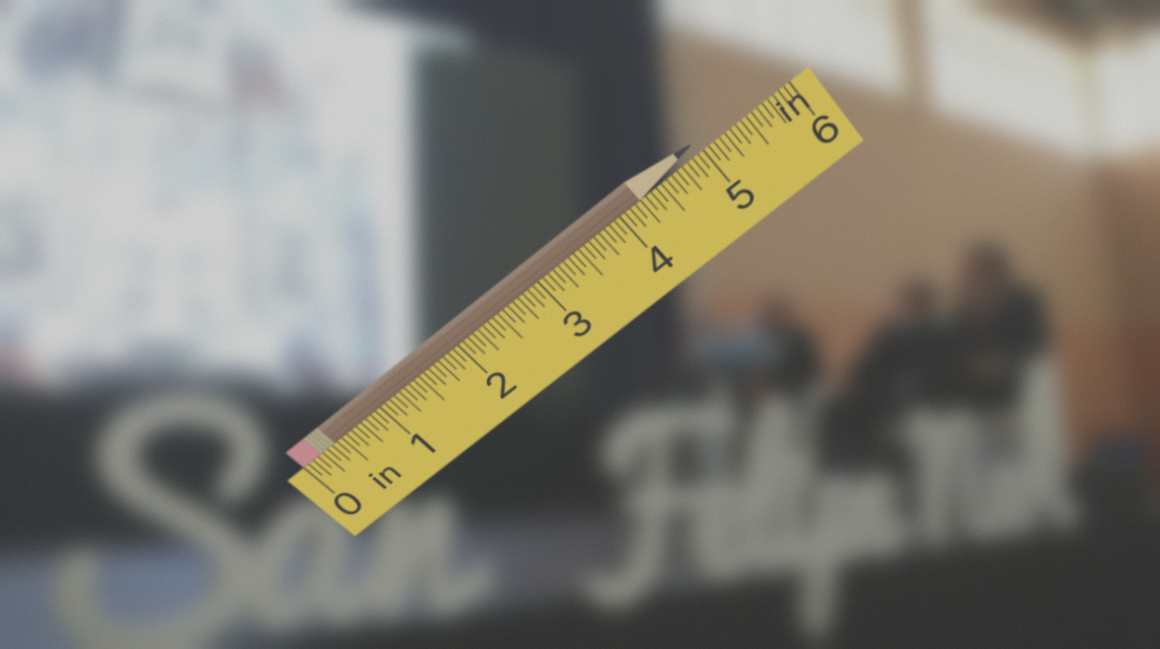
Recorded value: 4.9375 in
